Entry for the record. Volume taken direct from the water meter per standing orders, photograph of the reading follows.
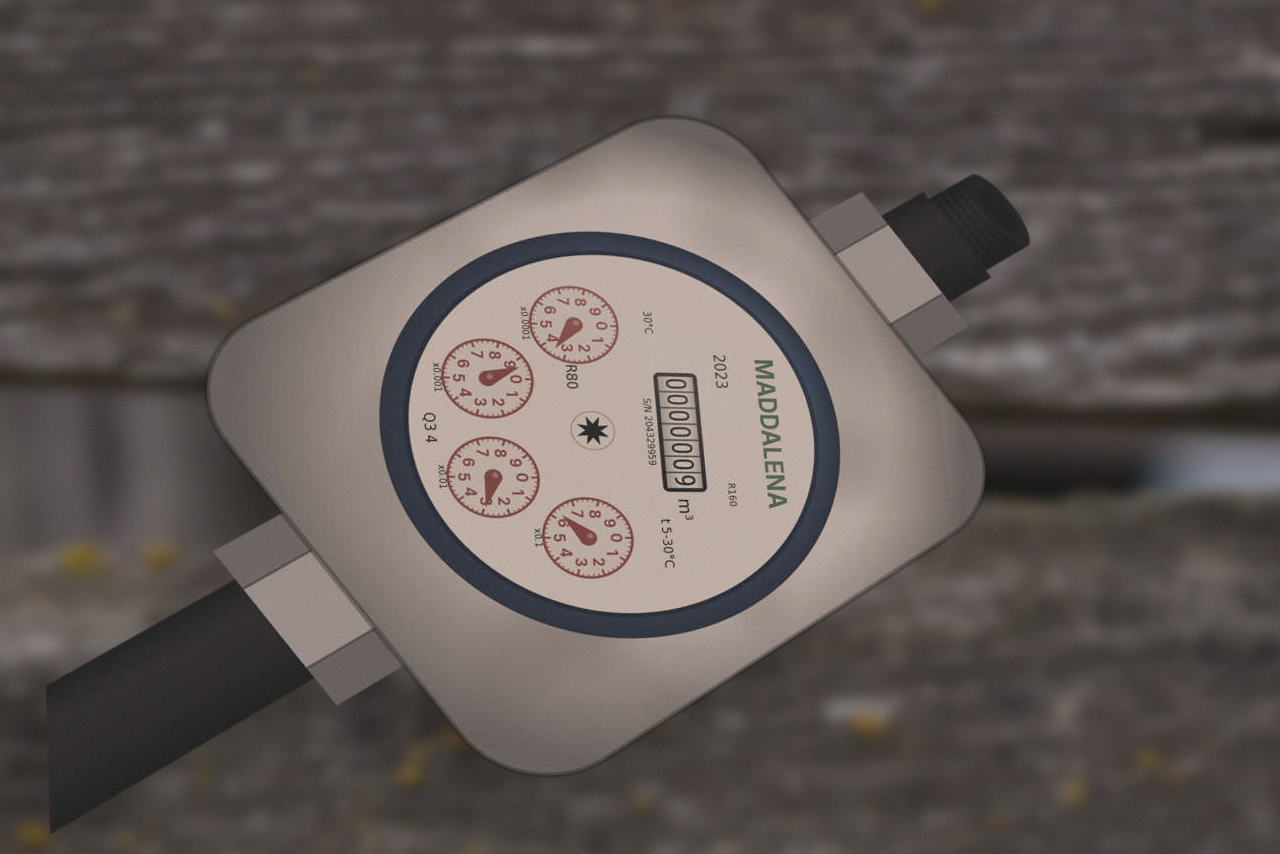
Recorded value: 9.6293 m³
